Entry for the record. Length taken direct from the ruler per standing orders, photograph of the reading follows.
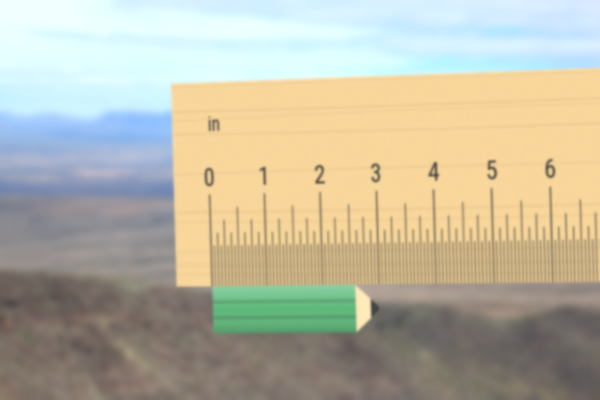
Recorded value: 3 in
